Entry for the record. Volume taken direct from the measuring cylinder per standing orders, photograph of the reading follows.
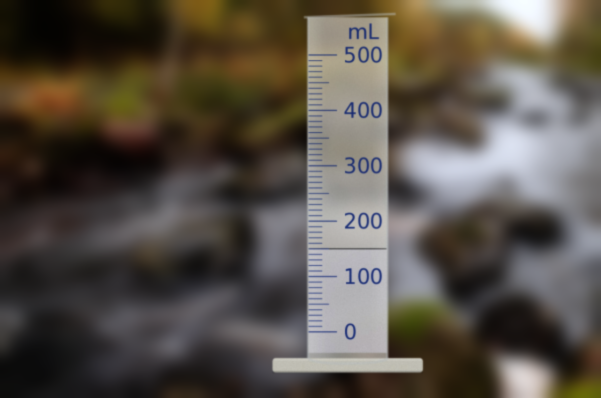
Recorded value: 150 mL
